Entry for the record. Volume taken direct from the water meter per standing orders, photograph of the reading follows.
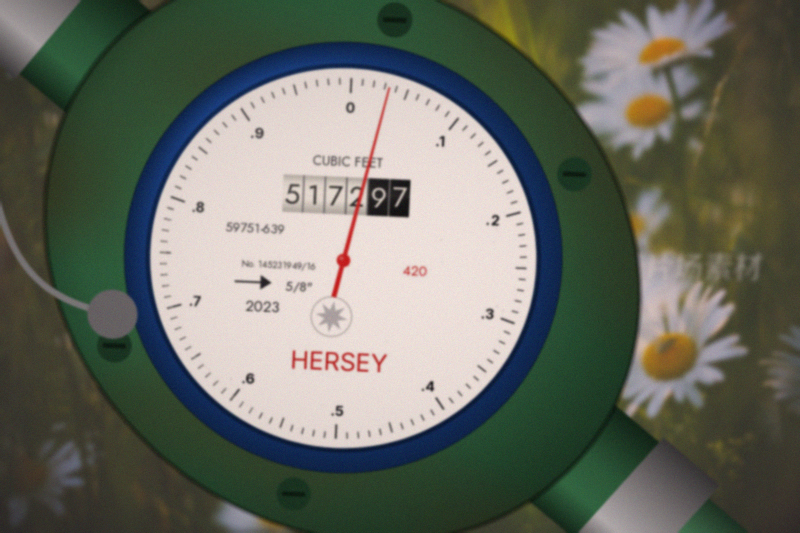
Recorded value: 517297.03 ft³
